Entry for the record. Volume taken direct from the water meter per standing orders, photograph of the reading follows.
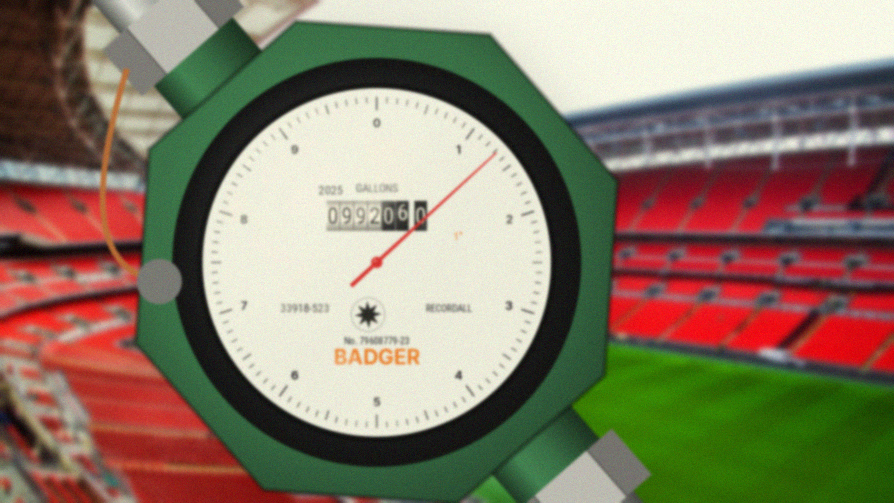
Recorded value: 992061.3 gal
